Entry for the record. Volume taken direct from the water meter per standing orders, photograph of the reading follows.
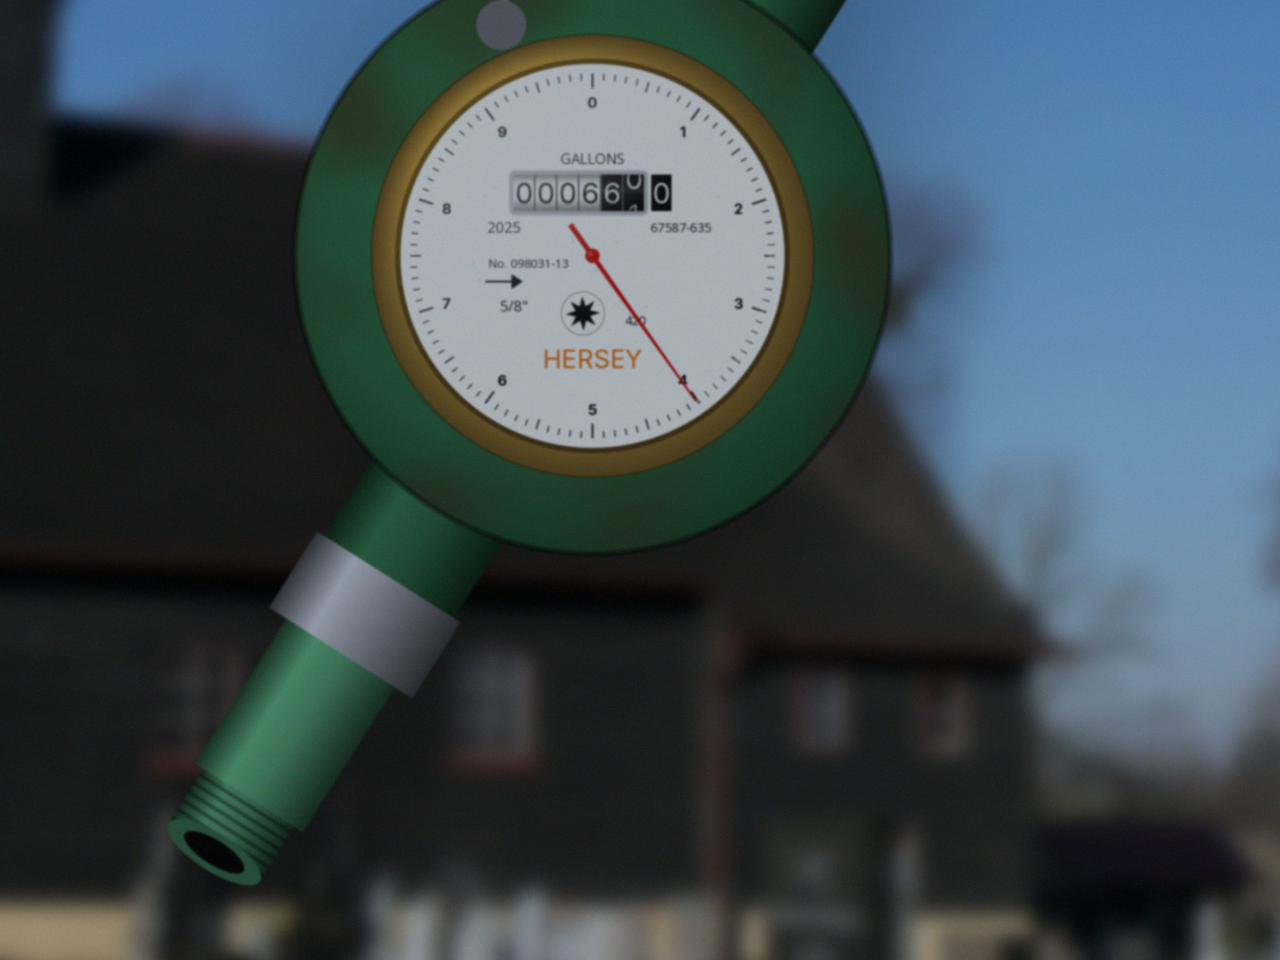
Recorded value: 6604.0 gal
